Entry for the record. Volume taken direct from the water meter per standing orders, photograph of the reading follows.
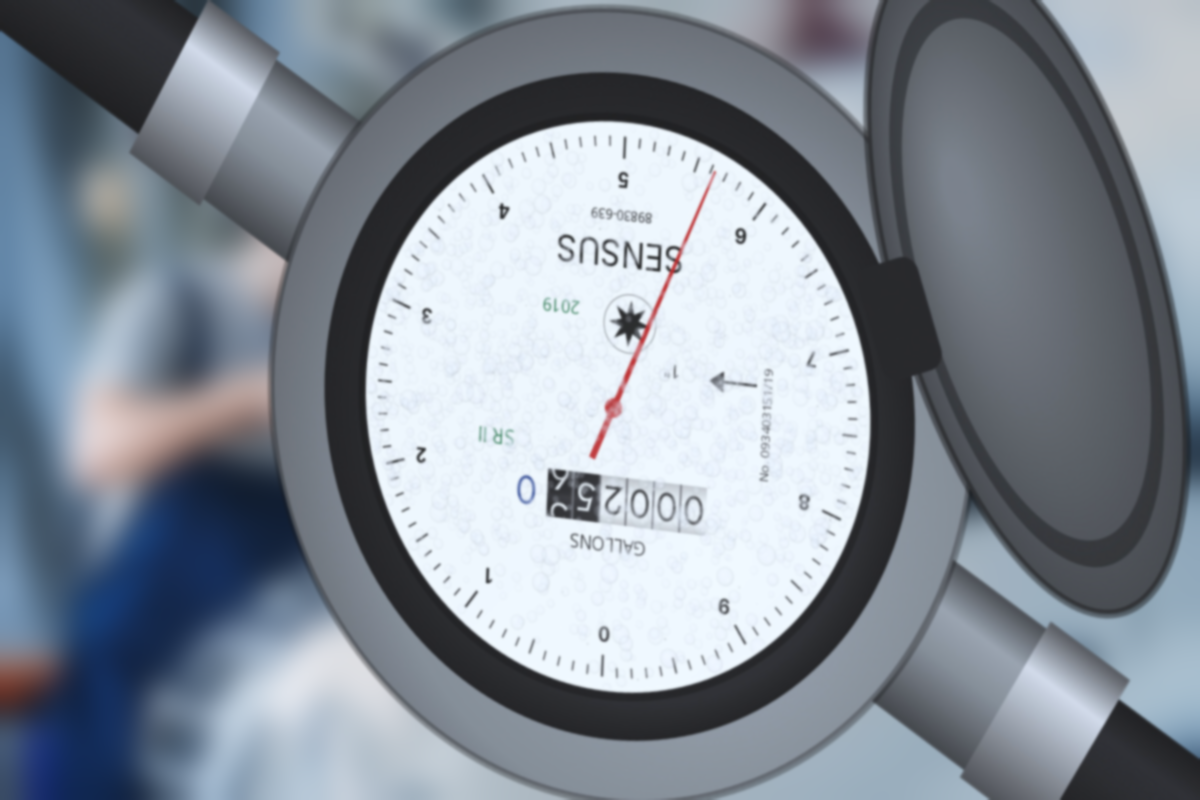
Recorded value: 2555.6 gal
